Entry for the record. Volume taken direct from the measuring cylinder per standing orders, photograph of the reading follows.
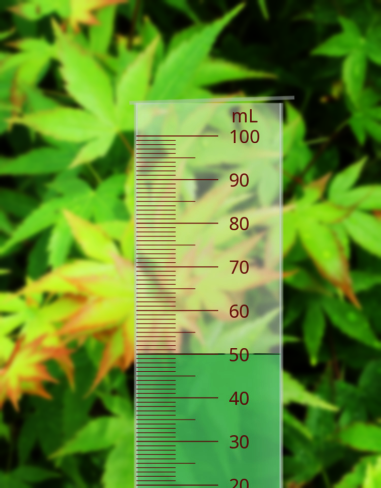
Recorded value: 50 mL
